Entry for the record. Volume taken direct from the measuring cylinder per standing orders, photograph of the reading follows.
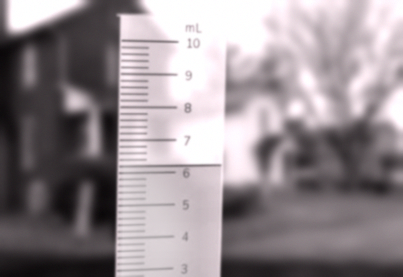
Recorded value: 6.2 mL
